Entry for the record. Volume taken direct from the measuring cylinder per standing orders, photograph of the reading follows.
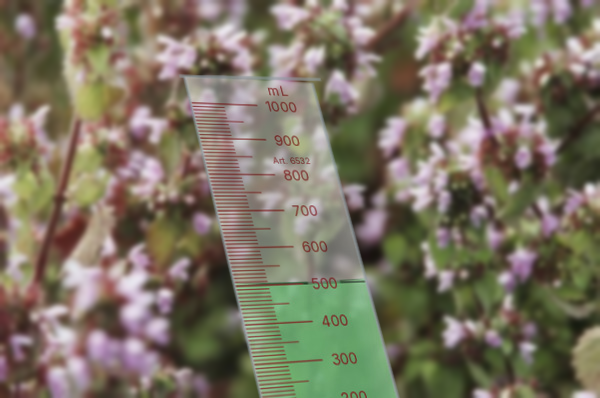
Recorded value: 500 mL
